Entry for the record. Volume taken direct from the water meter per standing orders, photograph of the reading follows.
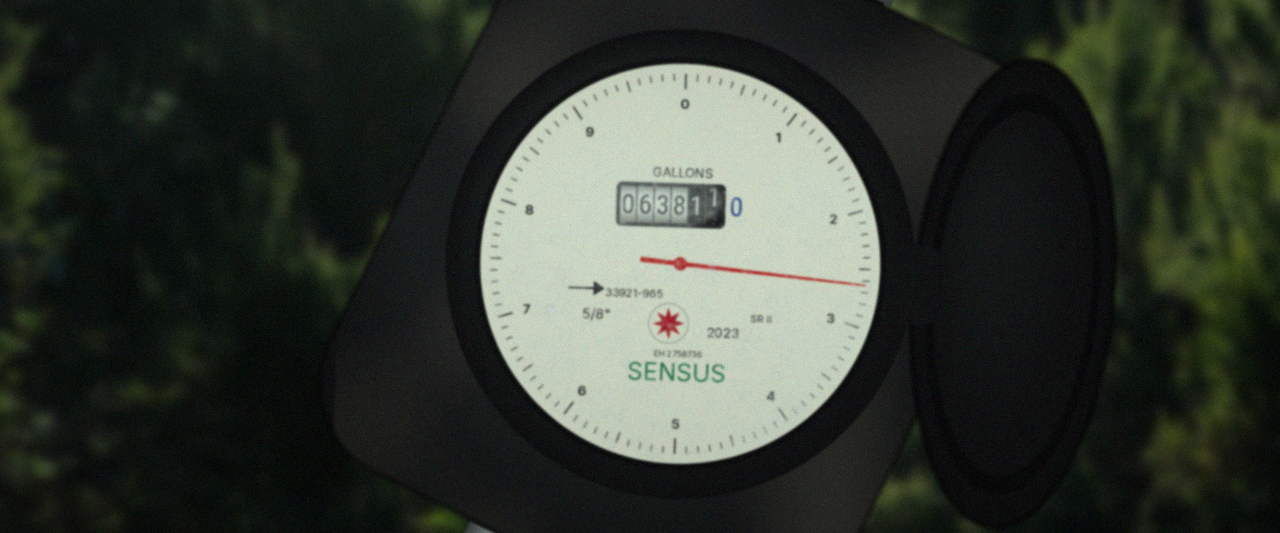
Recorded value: 638112.6 gal
